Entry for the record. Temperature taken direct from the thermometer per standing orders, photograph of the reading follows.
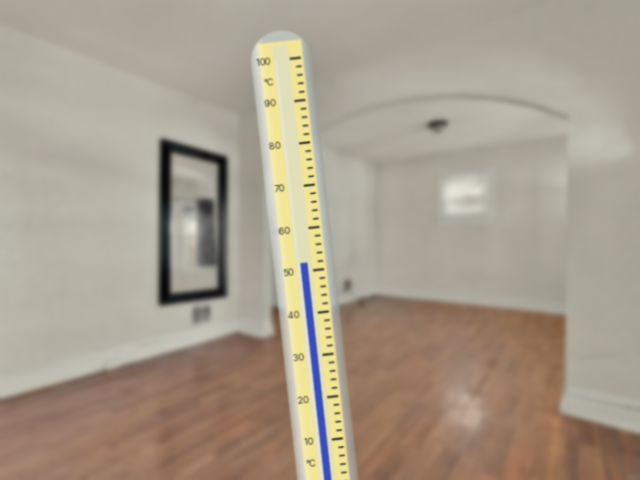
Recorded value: 52 °C
